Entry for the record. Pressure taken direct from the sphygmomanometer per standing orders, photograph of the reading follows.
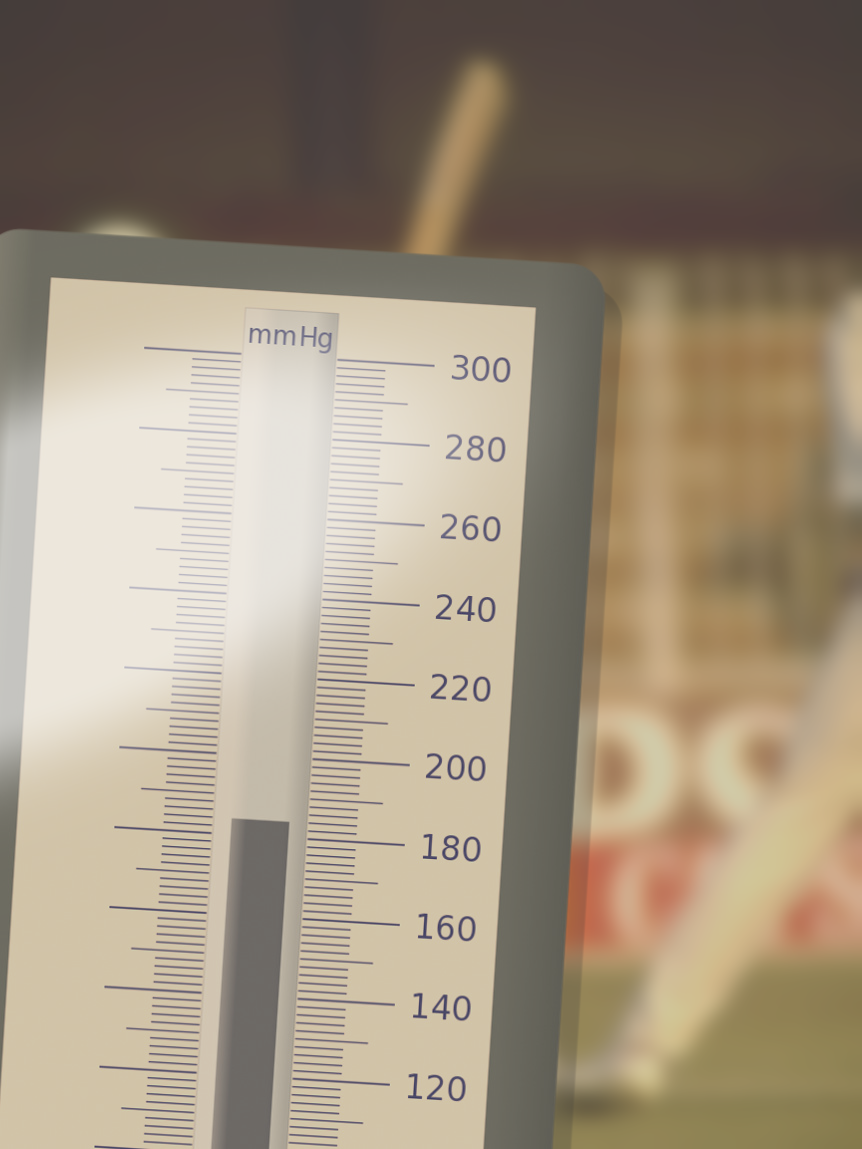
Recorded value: 184 mmHg
